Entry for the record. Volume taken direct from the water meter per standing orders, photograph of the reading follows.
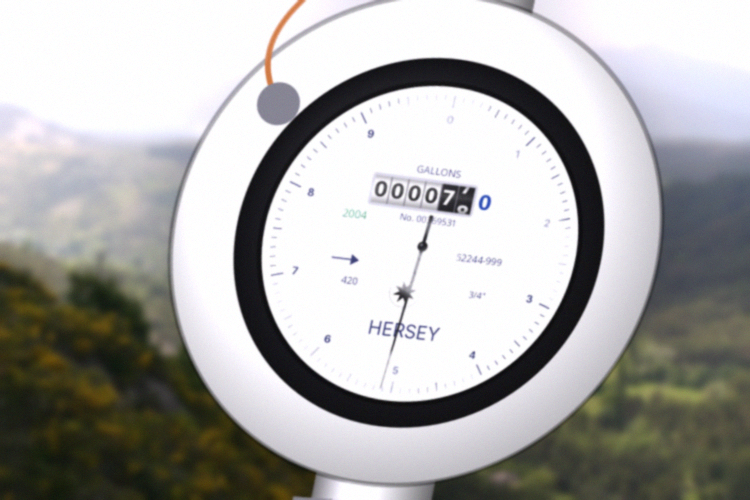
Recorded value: 775.1 gal
